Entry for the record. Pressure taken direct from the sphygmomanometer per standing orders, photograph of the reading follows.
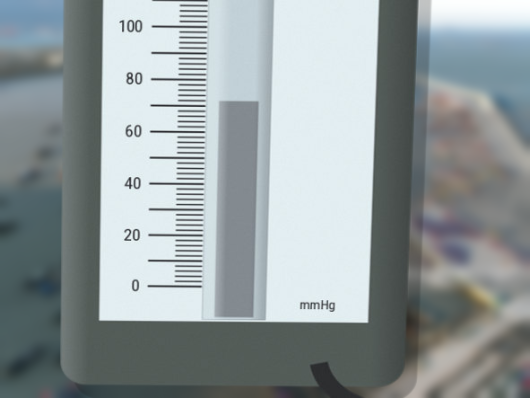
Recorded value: 72 mmHg
